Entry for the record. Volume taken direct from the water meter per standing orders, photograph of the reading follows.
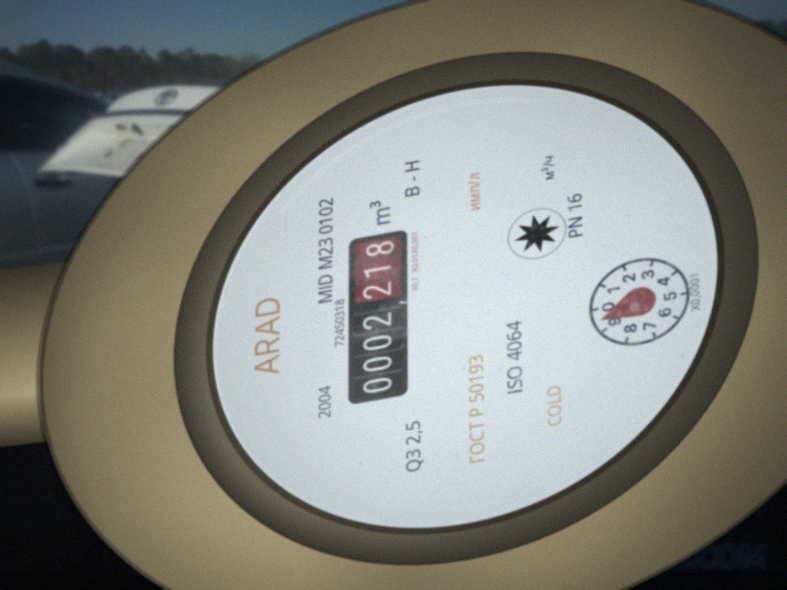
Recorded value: 2.2179 m³
